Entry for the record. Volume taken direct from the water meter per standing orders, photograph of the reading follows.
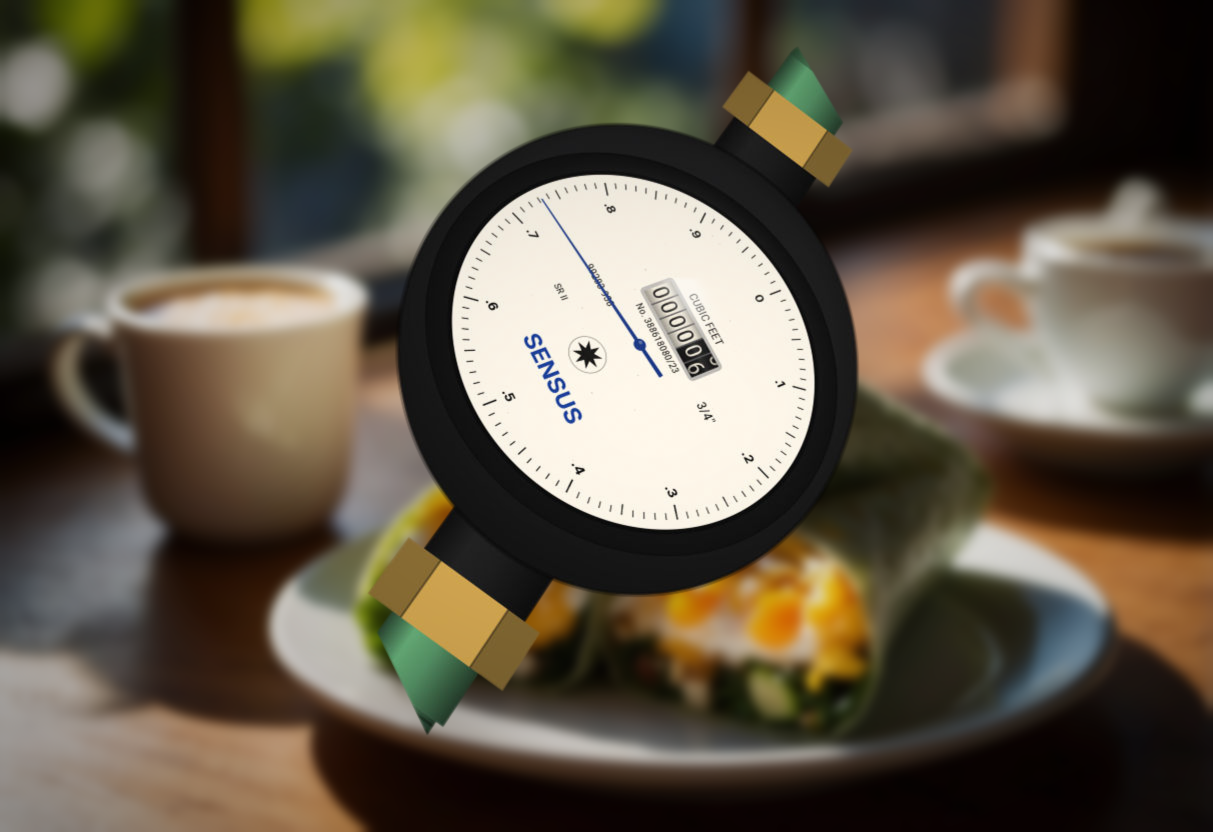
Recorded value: 5.73 ft³
